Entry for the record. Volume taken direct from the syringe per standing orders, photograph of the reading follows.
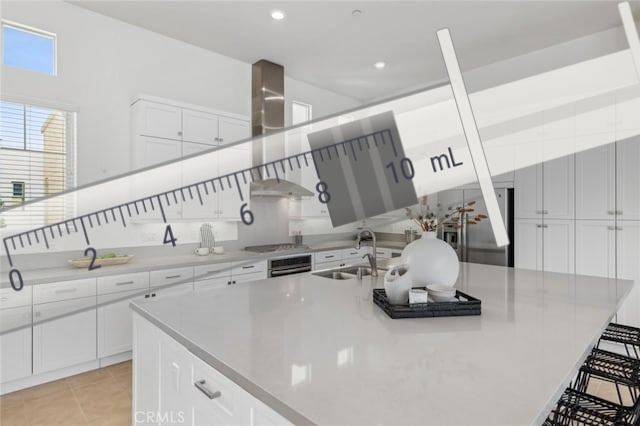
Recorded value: 8 mL
